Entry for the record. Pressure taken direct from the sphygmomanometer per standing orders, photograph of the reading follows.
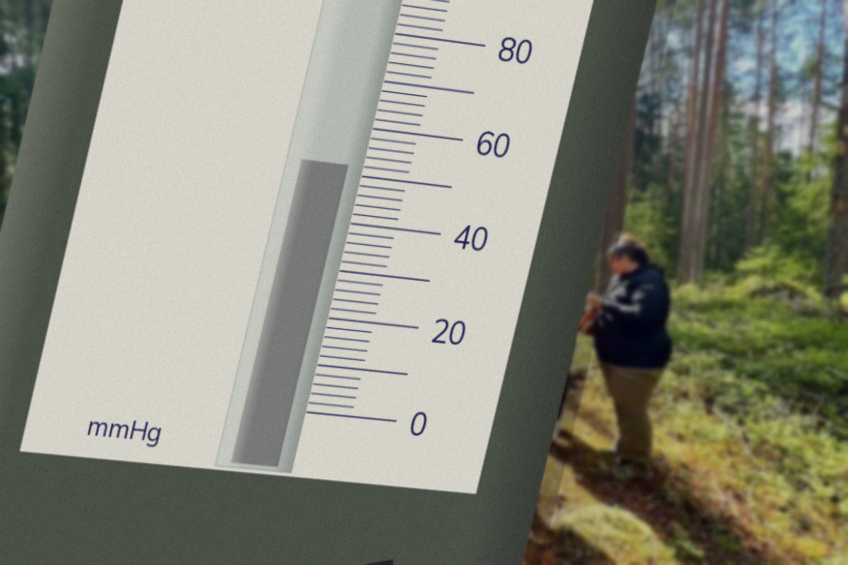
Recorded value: 52 mmHg
